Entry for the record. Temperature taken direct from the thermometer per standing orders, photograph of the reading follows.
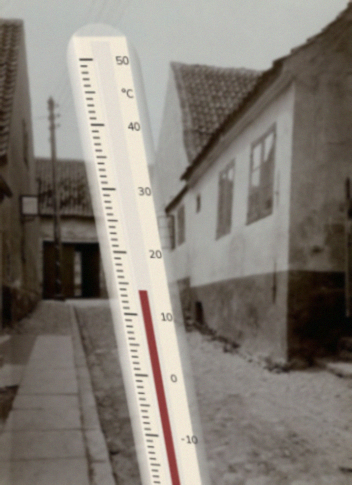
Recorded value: 14 °C
